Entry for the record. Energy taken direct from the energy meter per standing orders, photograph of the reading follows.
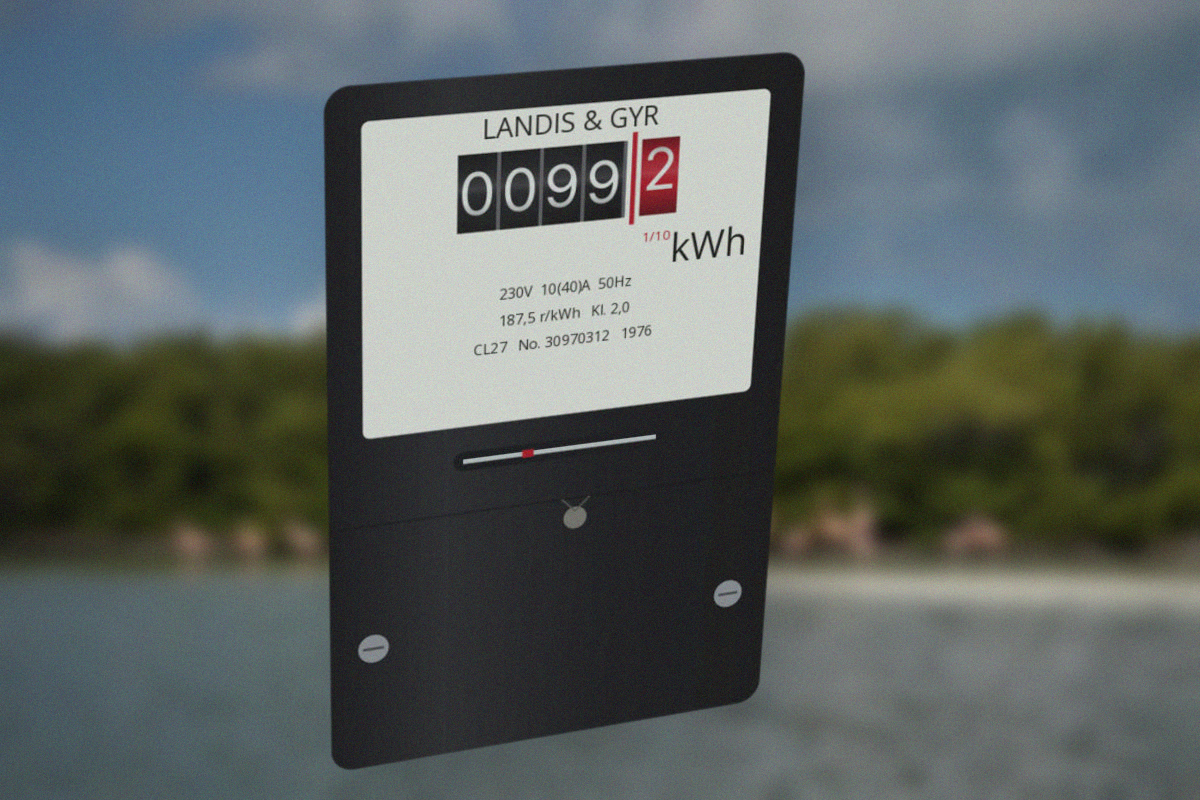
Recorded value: 99.2 kWh
